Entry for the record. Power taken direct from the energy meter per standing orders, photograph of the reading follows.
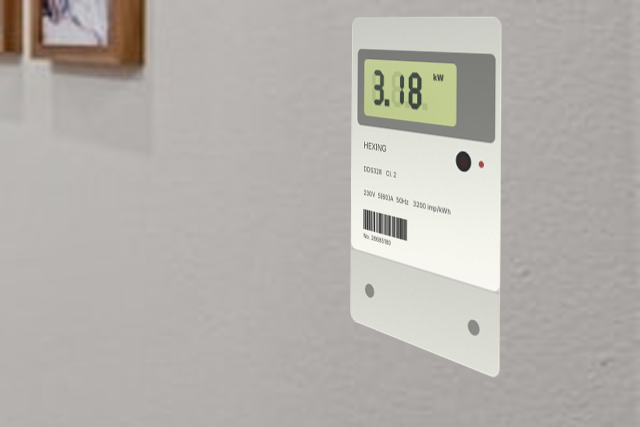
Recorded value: 3.18 kW
